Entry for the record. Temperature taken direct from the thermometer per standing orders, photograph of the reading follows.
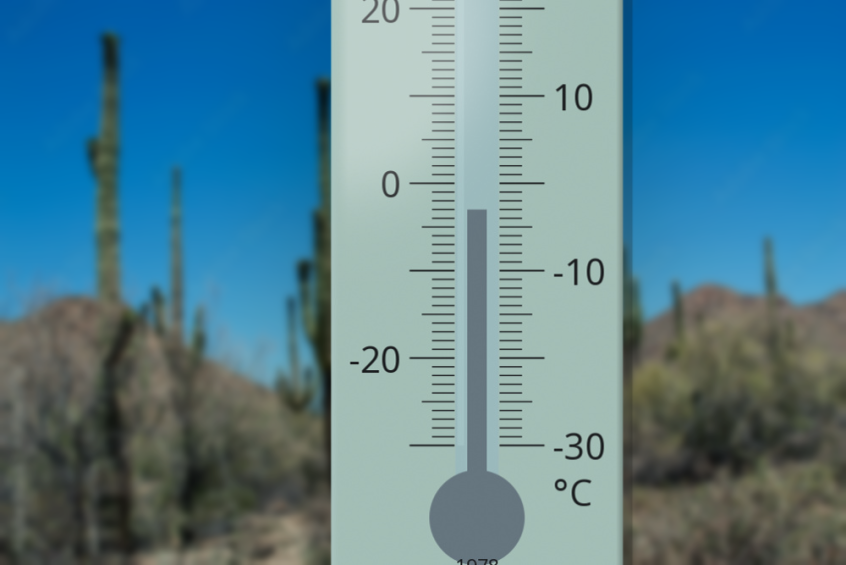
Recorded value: -3 °C
